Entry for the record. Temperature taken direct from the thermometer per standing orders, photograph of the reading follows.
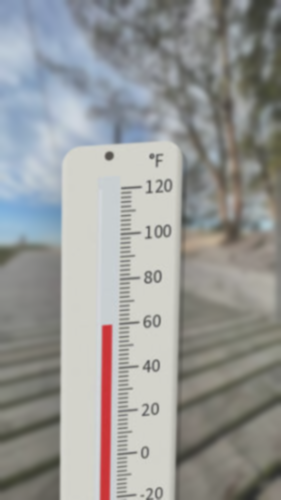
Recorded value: 60 °F
